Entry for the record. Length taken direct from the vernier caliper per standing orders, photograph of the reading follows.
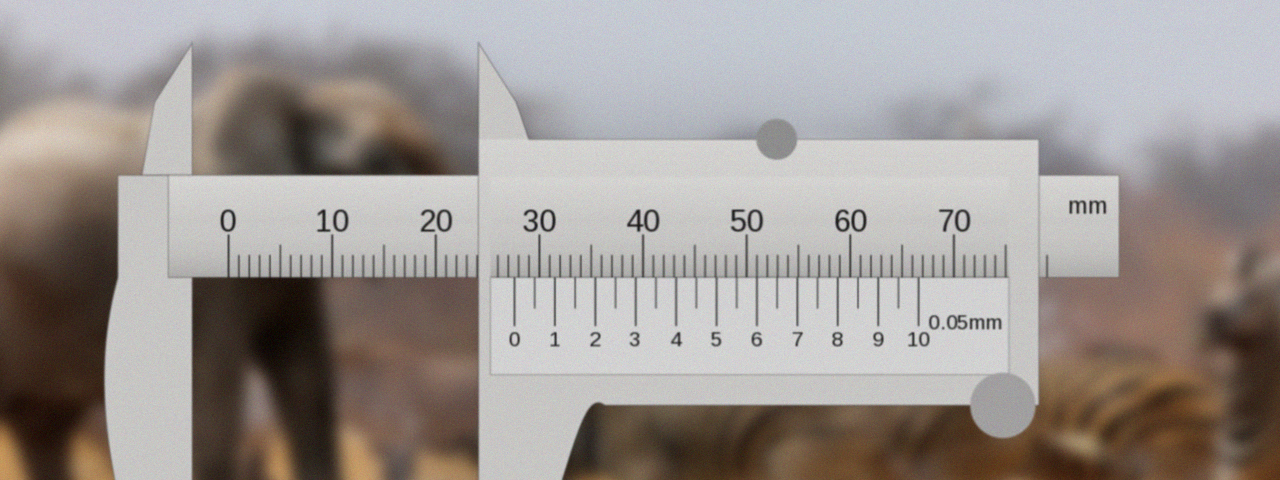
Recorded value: 27.6 mm
